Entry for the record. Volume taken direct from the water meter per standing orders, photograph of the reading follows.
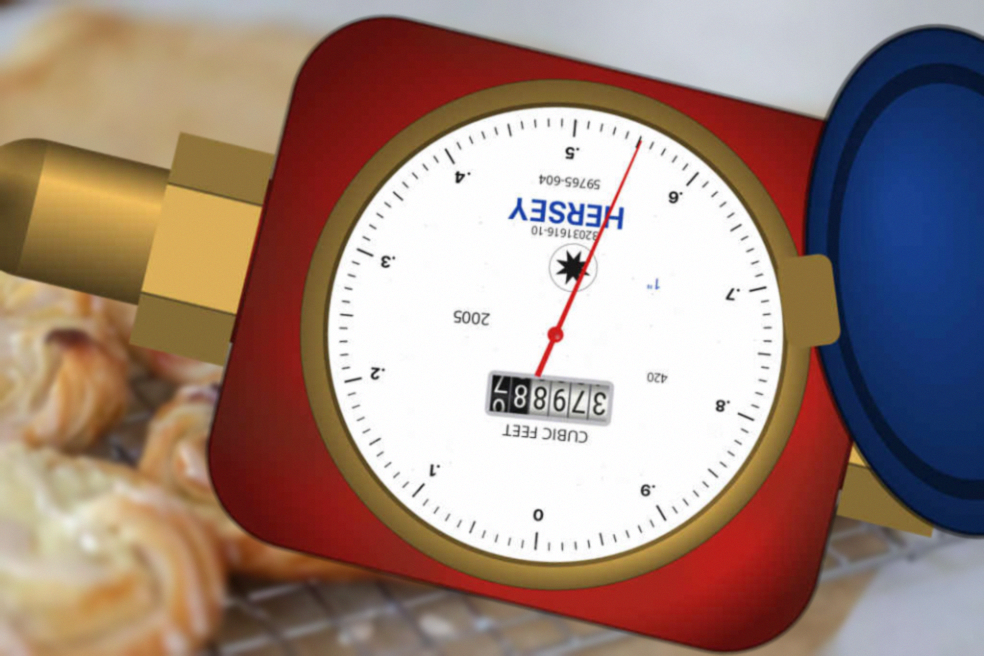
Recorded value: 379886.55 ft³
